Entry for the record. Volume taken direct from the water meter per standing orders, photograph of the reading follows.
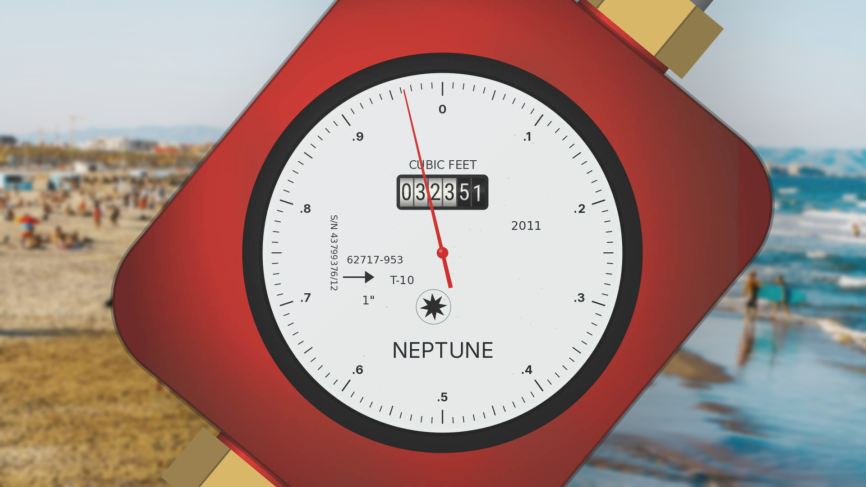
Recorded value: 32350.96 ft³
